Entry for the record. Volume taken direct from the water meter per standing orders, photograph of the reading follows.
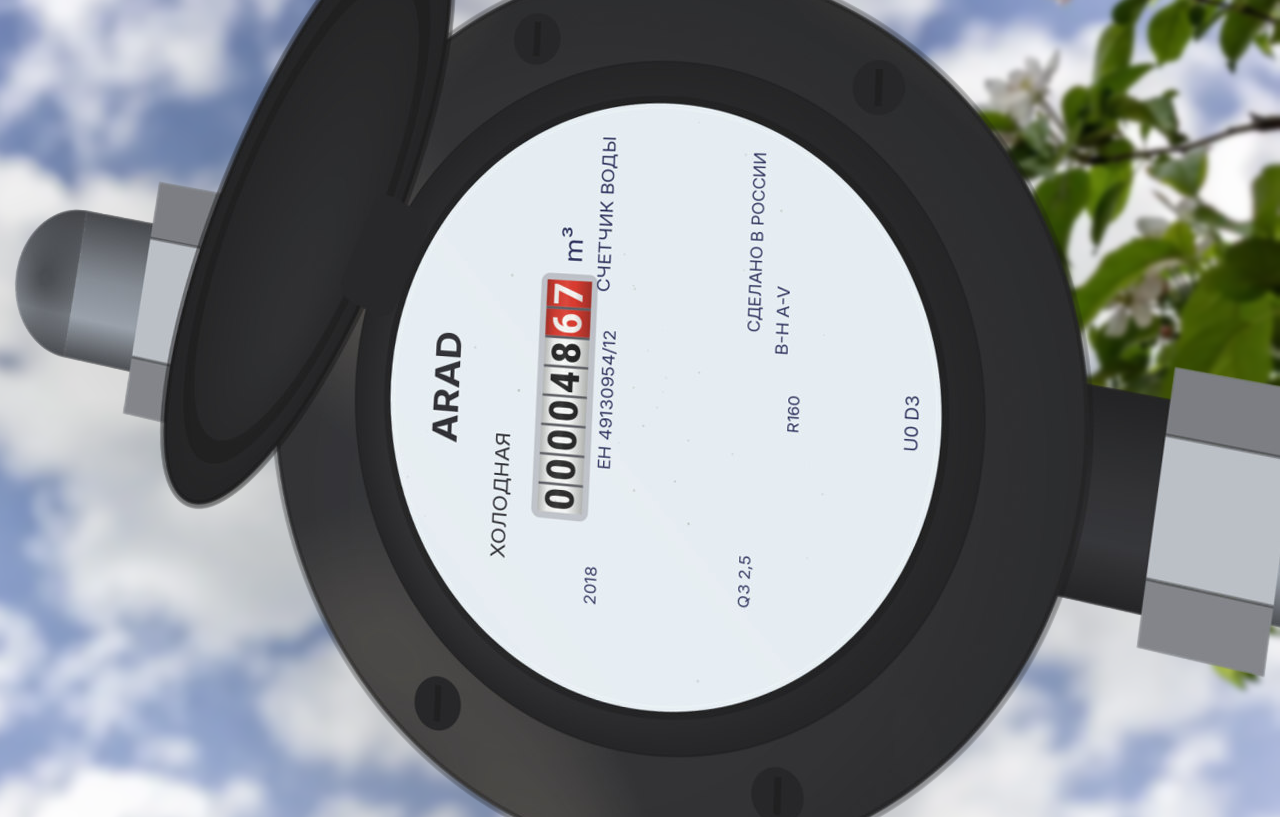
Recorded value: 48.67 m³
